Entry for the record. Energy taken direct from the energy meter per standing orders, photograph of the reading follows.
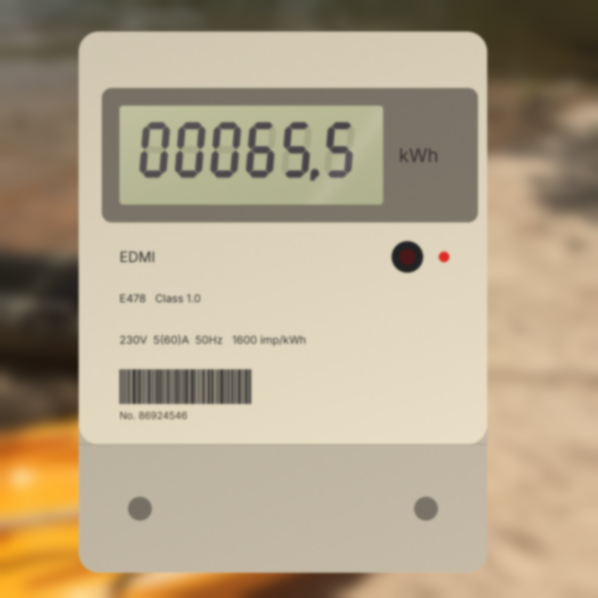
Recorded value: 65.5 kWh
